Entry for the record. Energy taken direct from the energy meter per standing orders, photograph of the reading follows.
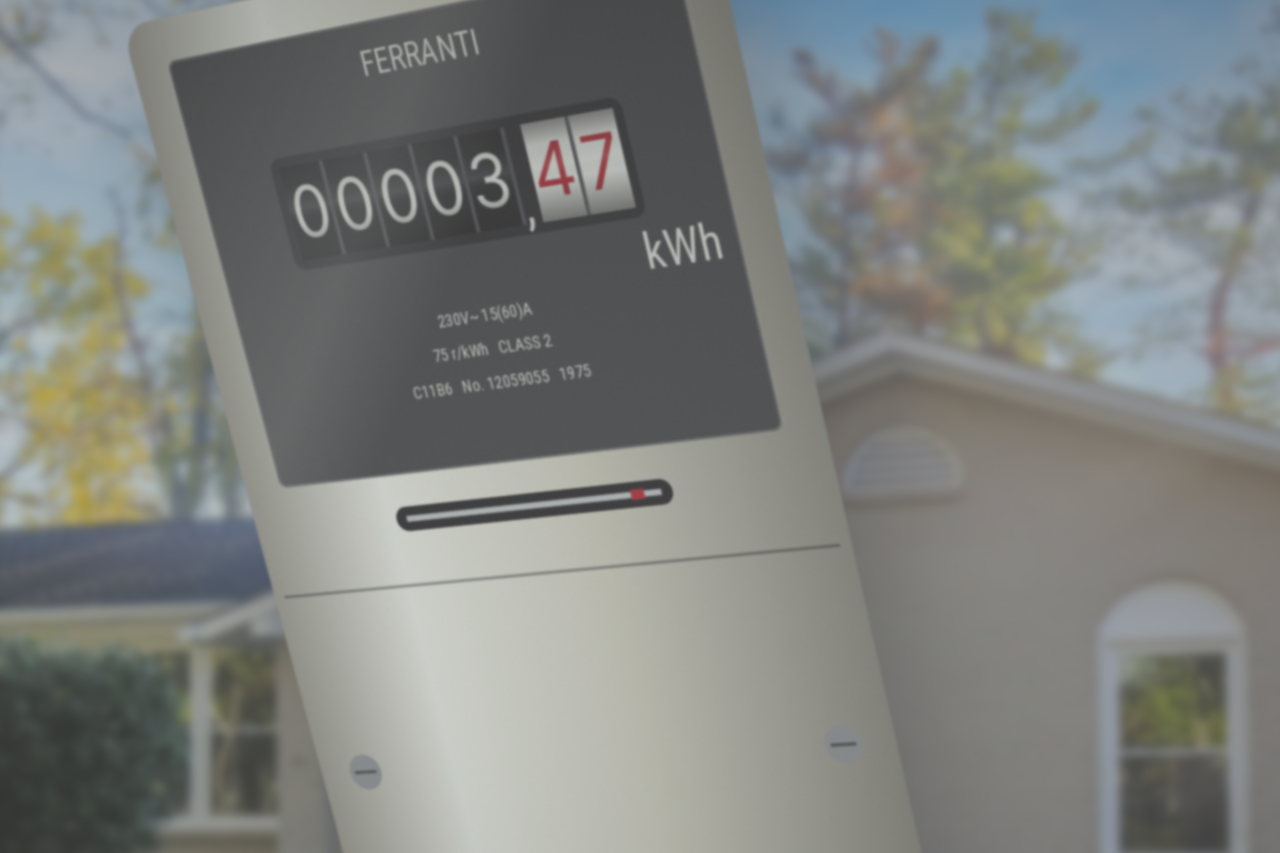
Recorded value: 3.47 kWh
